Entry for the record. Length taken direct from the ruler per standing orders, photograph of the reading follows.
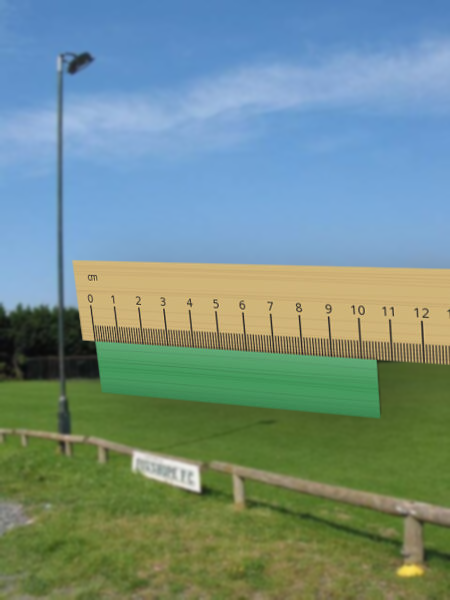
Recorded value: 10.5 cm
